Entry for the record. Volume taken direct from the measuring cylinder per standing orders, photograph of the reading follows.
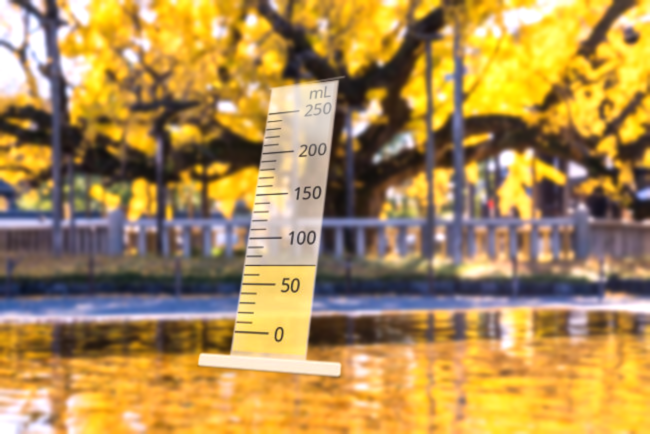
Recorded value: 70 mL
